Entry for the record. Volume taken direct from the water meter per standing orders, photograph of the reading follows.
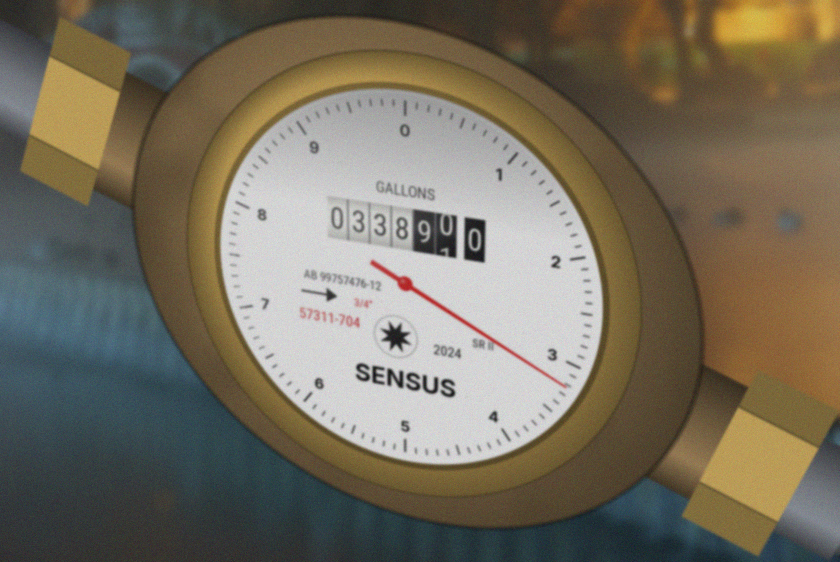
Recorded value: 338903.2 gal
